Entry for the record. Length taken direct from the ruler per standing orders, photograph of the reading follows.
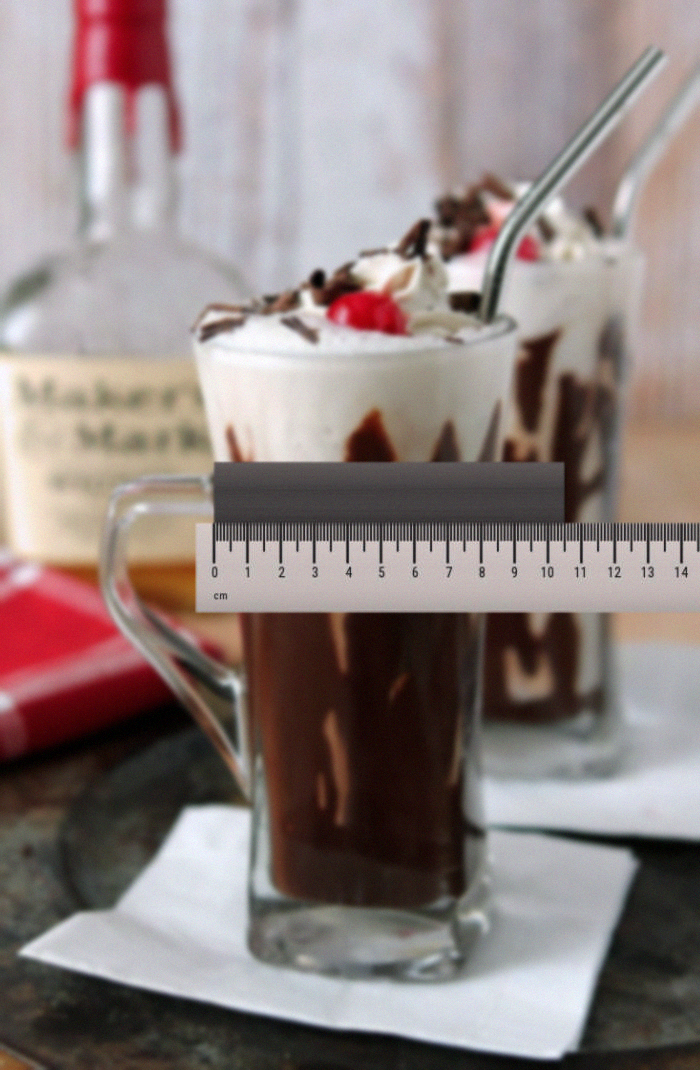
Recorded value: 10.5 cm
